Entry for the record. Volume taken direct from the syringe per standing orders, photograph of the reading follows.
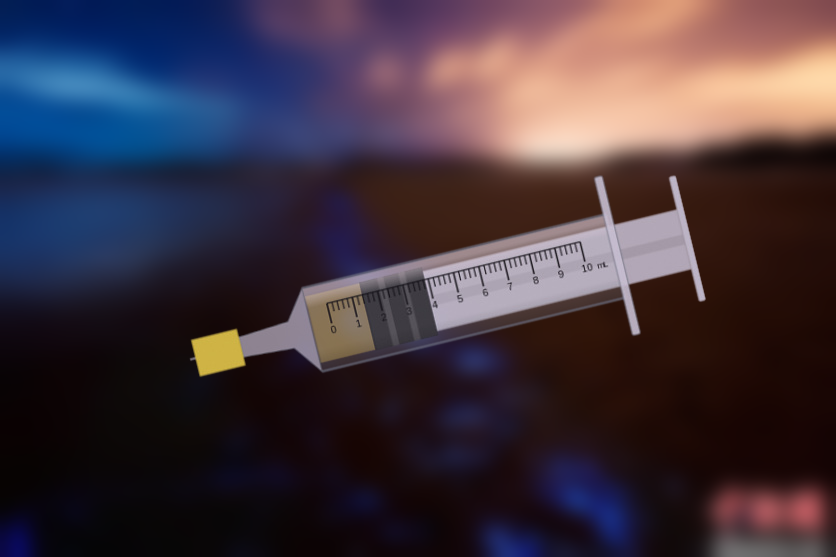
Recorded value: 1.4 mL
